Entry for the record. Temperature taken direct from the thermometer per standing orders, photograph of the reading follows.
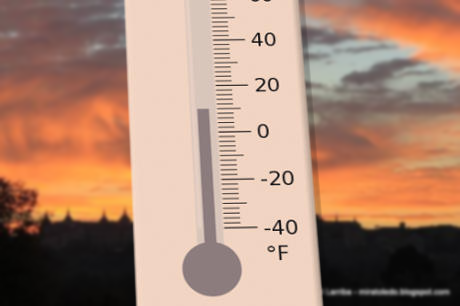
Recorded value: 10 °F
